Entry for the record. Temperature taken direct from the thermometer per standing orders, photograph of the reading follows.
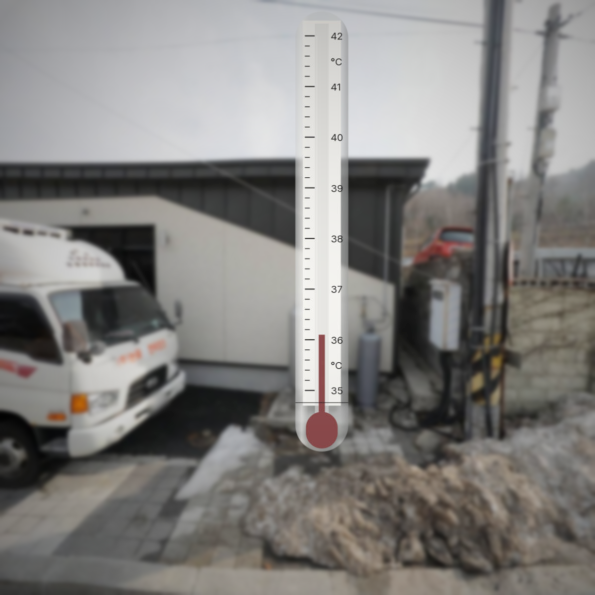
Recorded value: 36.1 °C
